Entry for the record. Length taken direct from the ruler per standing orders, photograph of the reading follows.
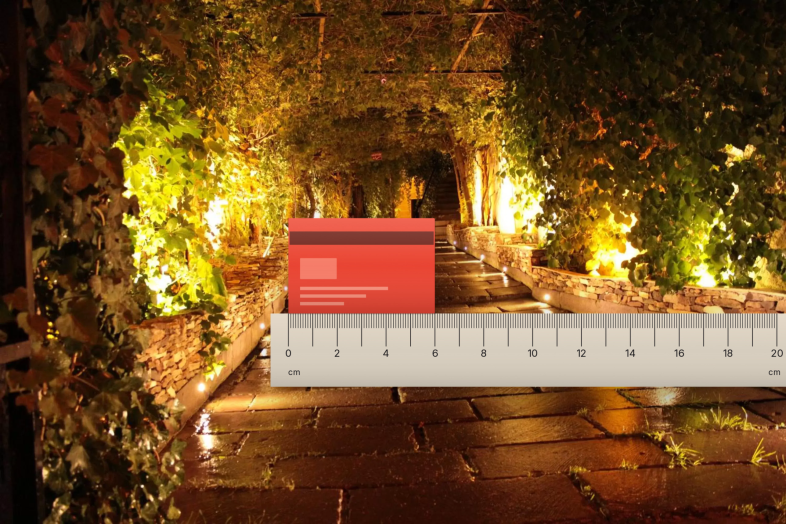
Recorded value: 6 cm
